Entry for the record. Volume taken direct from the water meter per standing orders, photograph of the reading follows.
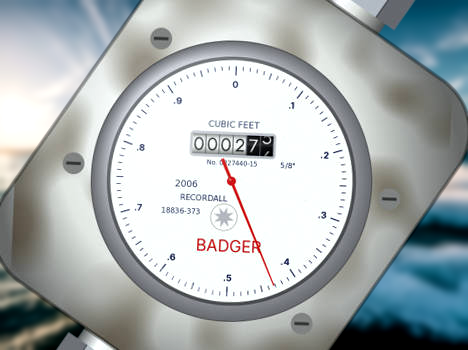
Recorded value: 275.43 ft³
